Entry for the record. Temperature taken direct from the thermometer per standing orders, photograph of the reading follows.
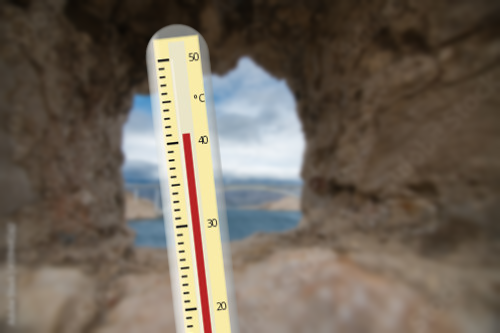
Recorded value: 41 °C
